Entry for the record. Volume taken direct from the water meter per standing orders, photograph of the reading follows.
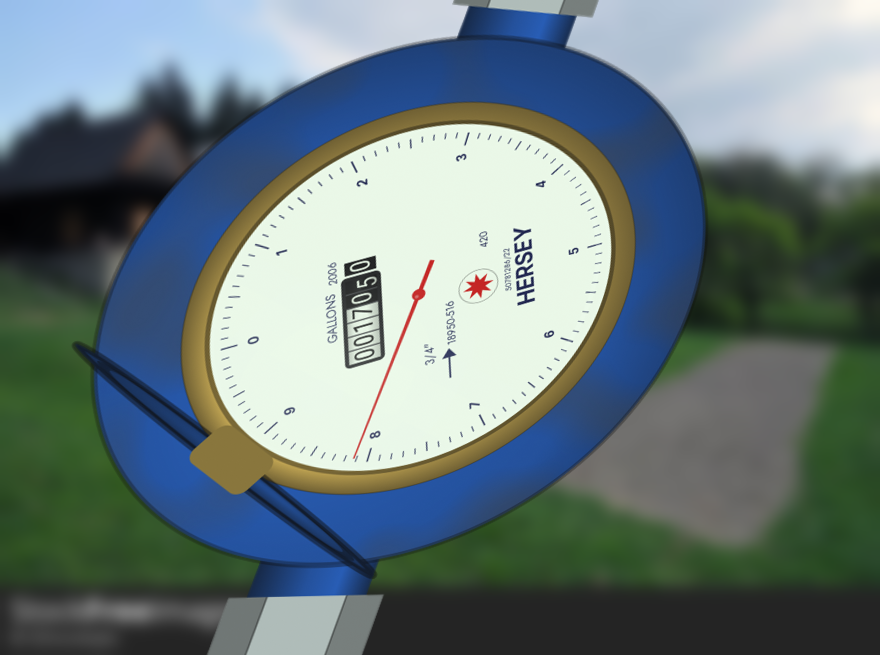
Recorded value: 17048.1 gal
